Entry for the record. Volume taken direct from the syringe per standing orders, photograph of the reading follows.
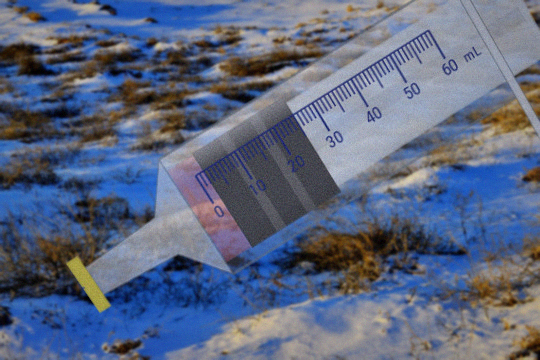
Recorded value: 2 mL
